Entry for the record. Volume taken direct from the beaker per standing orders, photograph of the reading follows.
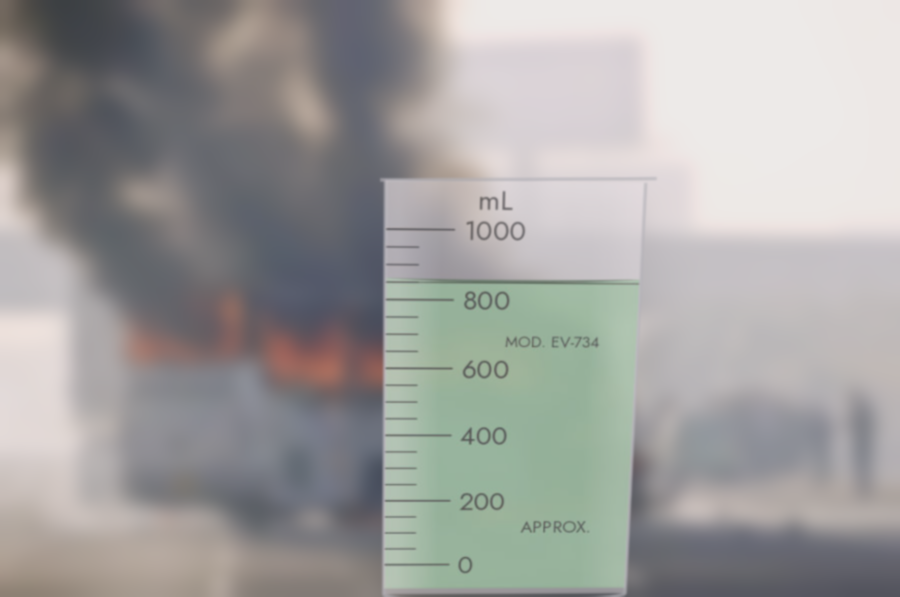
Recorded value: 850 mL
